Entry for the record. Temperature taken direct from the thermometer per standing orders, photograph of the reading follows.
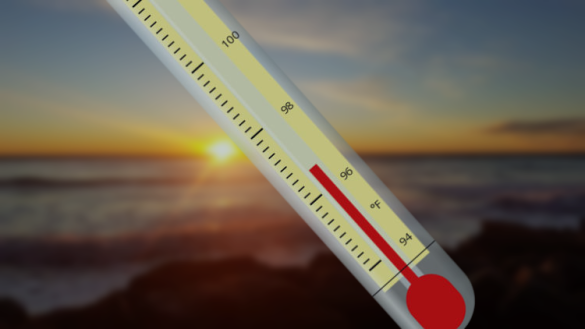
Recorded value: 96.6 °F
